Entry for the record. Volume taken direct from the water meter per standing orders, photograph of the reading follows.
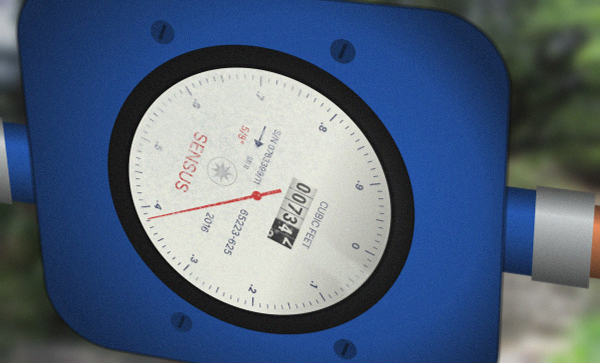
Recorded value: 7342.38 ft³
